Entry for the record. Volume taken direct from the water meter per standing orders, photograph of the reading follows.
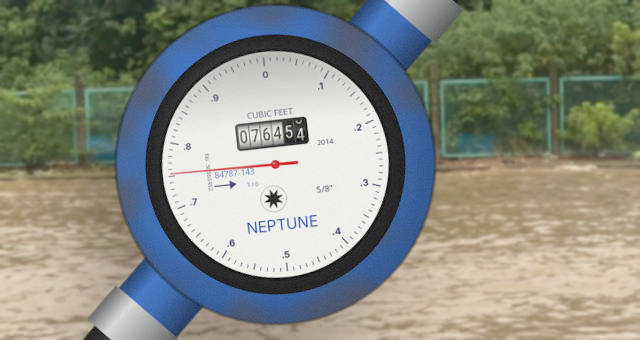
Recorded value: 76453.75 ft³
